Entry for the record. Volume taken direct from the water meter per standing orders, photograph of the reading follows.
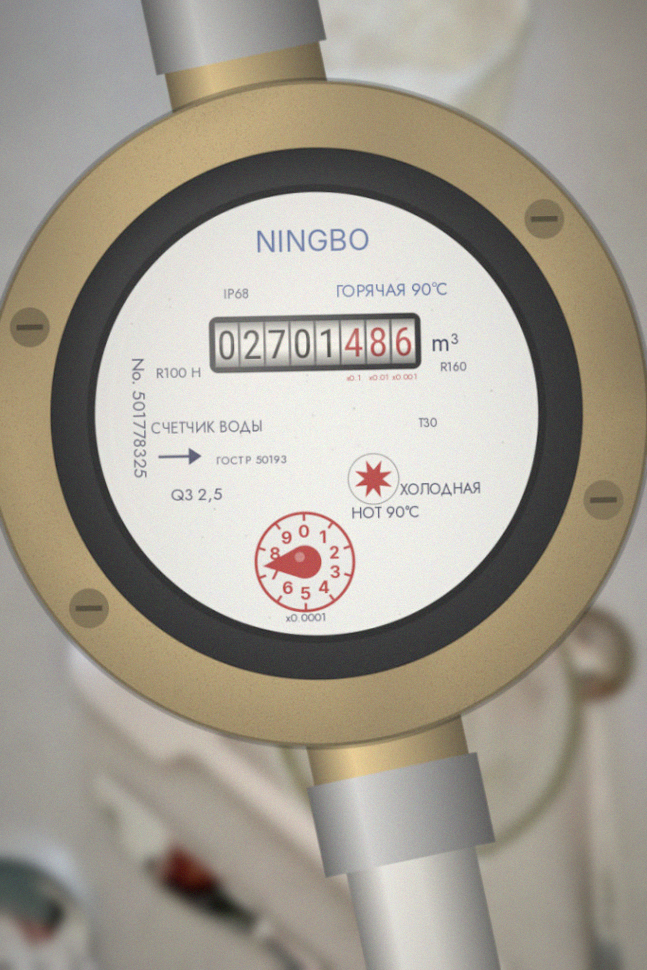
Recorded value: 2701.4867 m³
